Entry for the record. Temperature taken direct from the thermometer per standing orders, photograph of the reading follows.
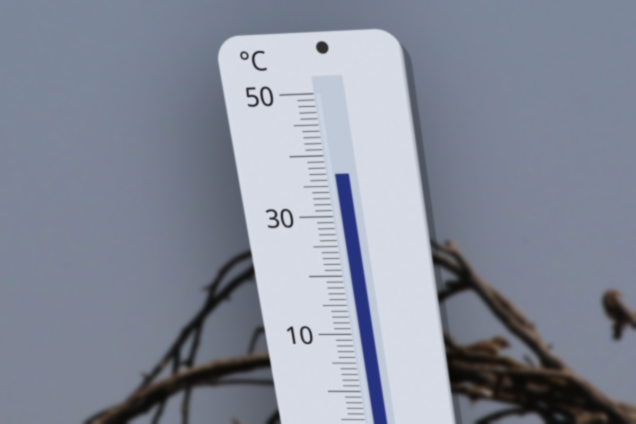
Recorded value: 37 °C
